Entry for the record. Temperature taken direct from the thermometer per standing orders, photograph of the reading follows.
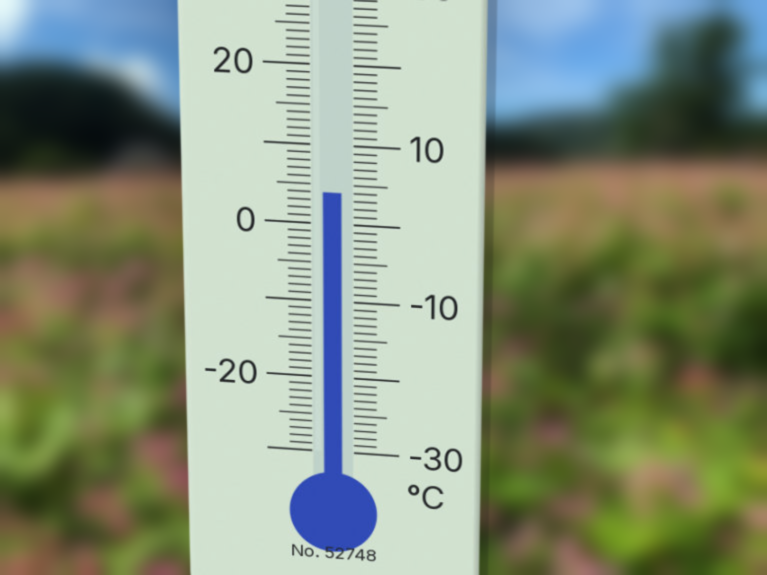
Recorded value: 4 °C
